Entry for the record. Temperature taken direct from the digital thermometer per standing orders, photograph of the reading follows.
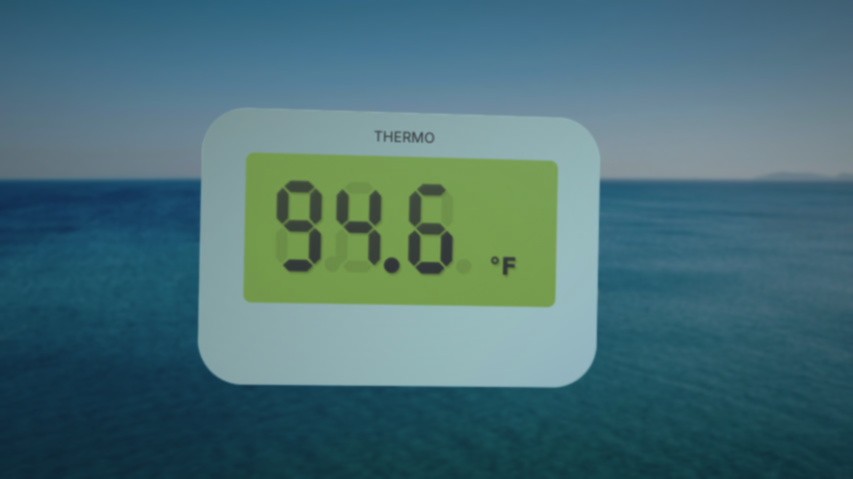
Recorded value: 94.6 °F
